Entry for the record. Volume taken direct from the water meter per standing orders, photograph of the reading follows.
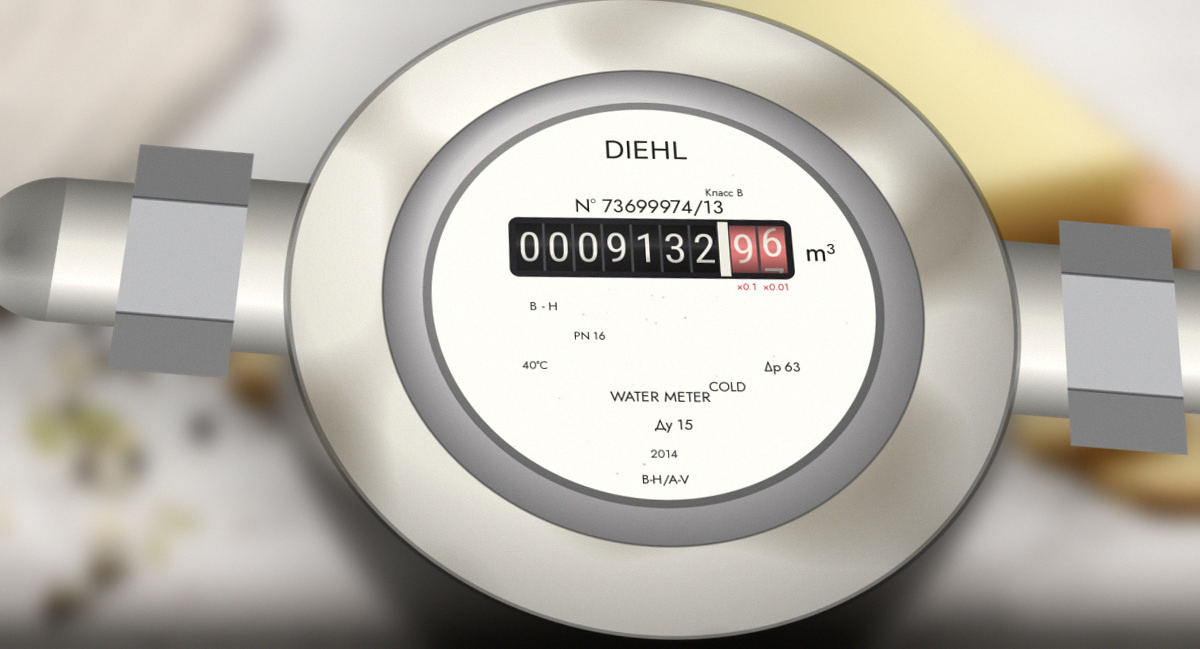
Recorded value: 9132.96 m³
